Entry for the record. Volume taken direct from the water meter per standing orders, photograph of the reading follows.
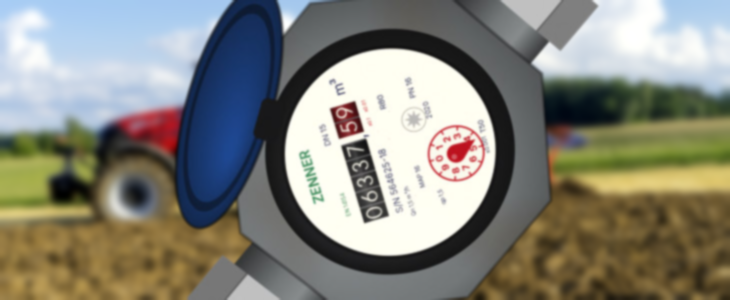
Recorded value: 6337.594 m³
